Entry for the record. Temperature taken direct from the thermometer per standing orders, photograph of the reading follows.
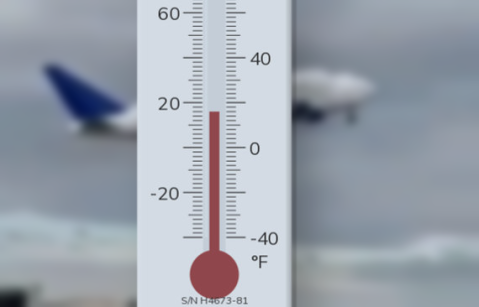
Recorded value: 16 °F
